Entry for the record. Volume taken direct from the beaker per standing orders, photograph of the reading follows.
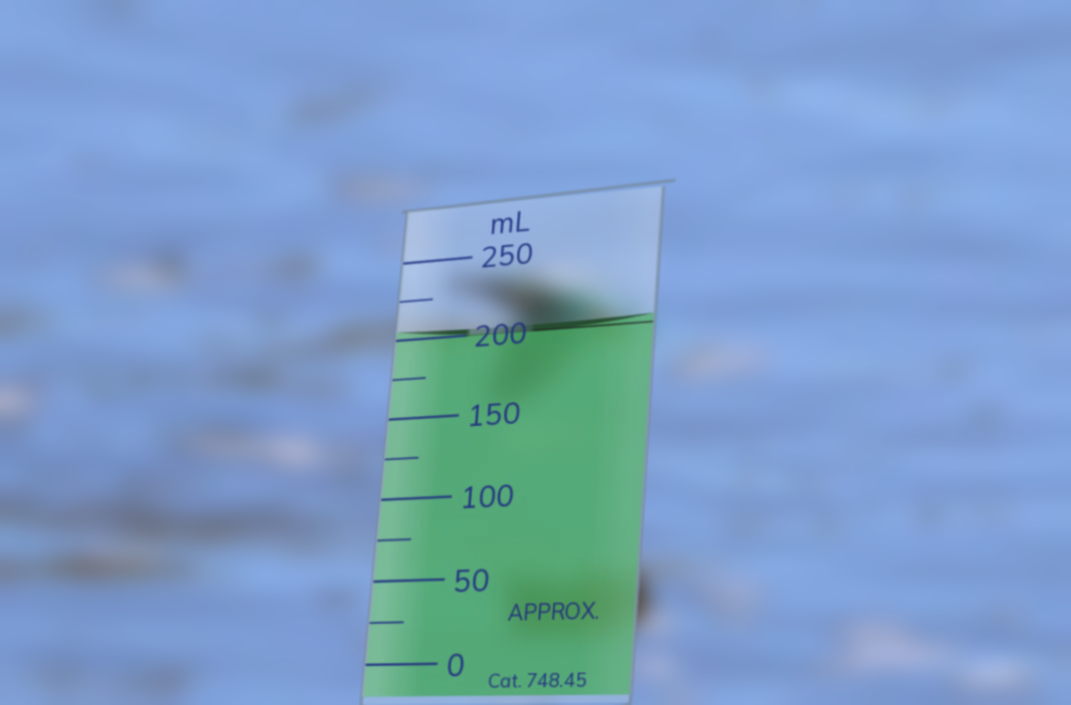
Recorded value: 200 mL
